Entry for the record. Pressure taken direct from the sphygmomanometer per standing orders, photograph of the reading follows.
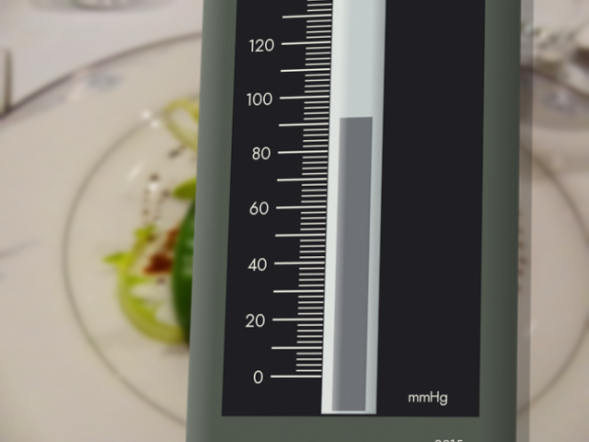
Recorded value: 92 mmHg
